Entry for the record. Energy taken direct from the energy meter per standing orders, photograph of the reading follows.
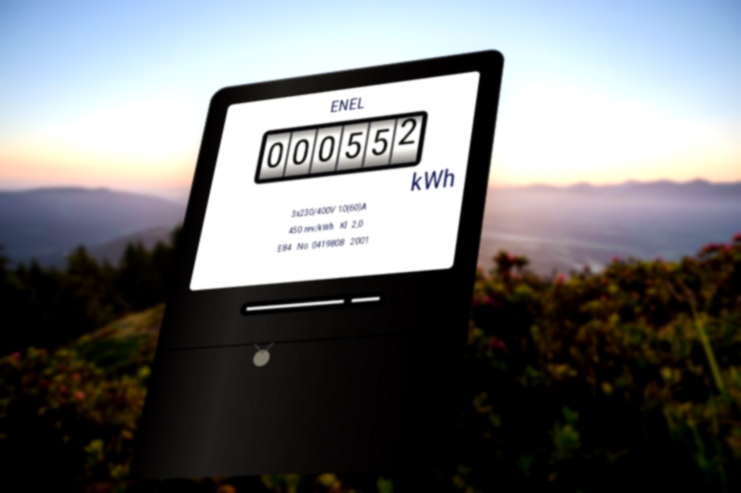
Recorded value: 552 kWh
